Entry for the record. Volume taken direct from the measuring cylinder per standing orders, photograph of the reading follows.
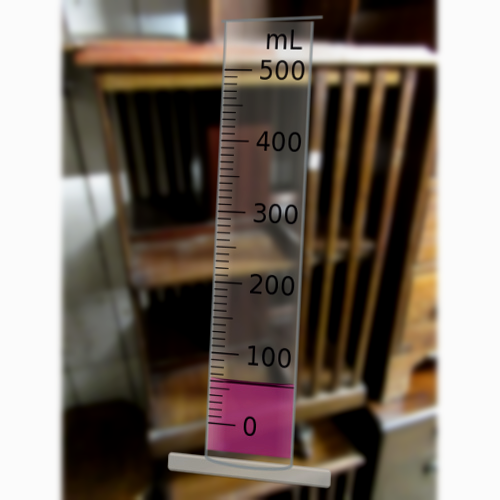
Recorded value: 60 mL
